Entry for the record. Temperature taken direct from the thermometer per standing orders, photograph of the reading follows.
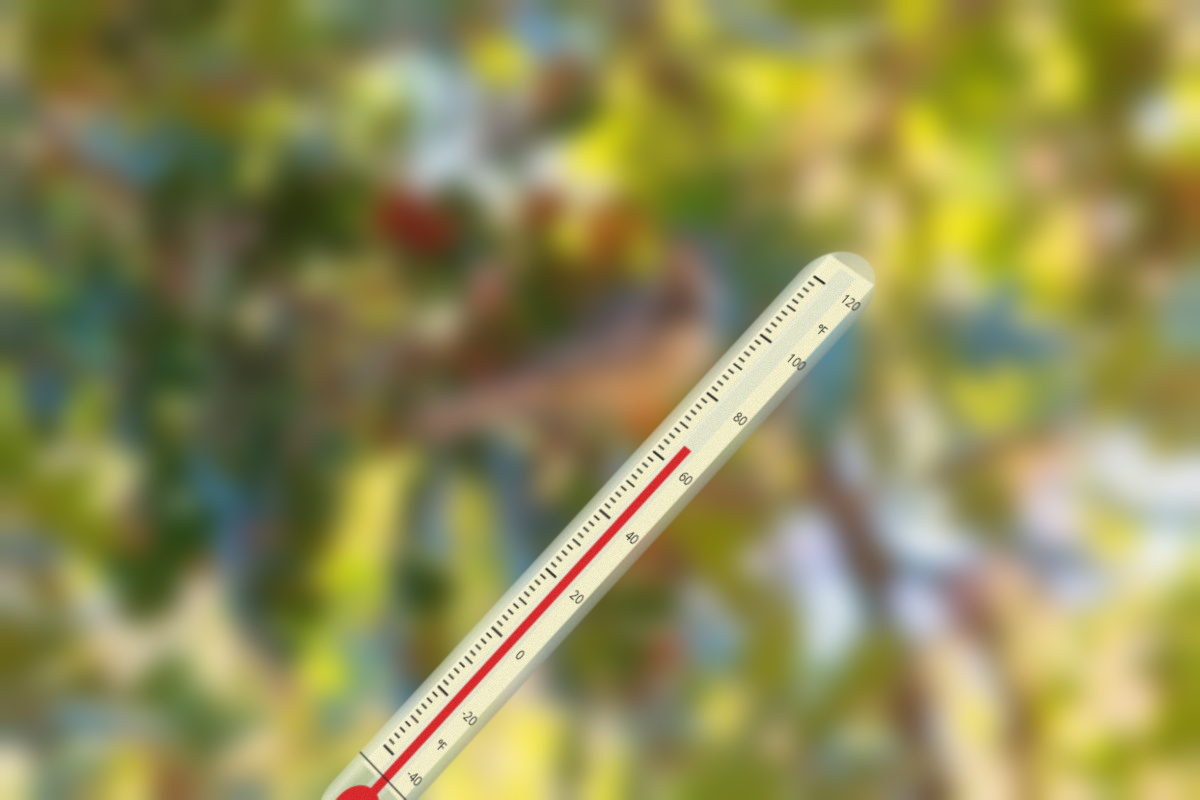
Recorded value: 66 °F
